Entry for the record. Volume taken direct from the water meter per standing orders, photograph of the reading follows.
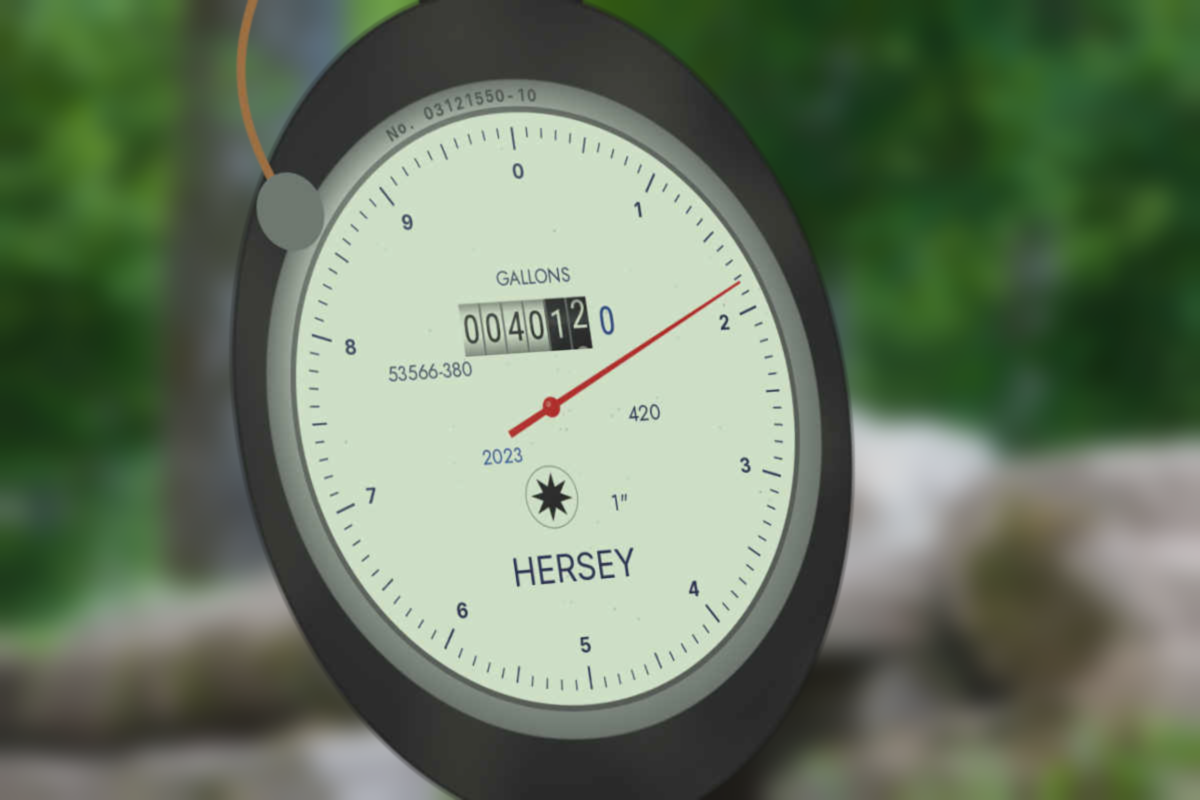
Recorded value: 40121.8 gal
